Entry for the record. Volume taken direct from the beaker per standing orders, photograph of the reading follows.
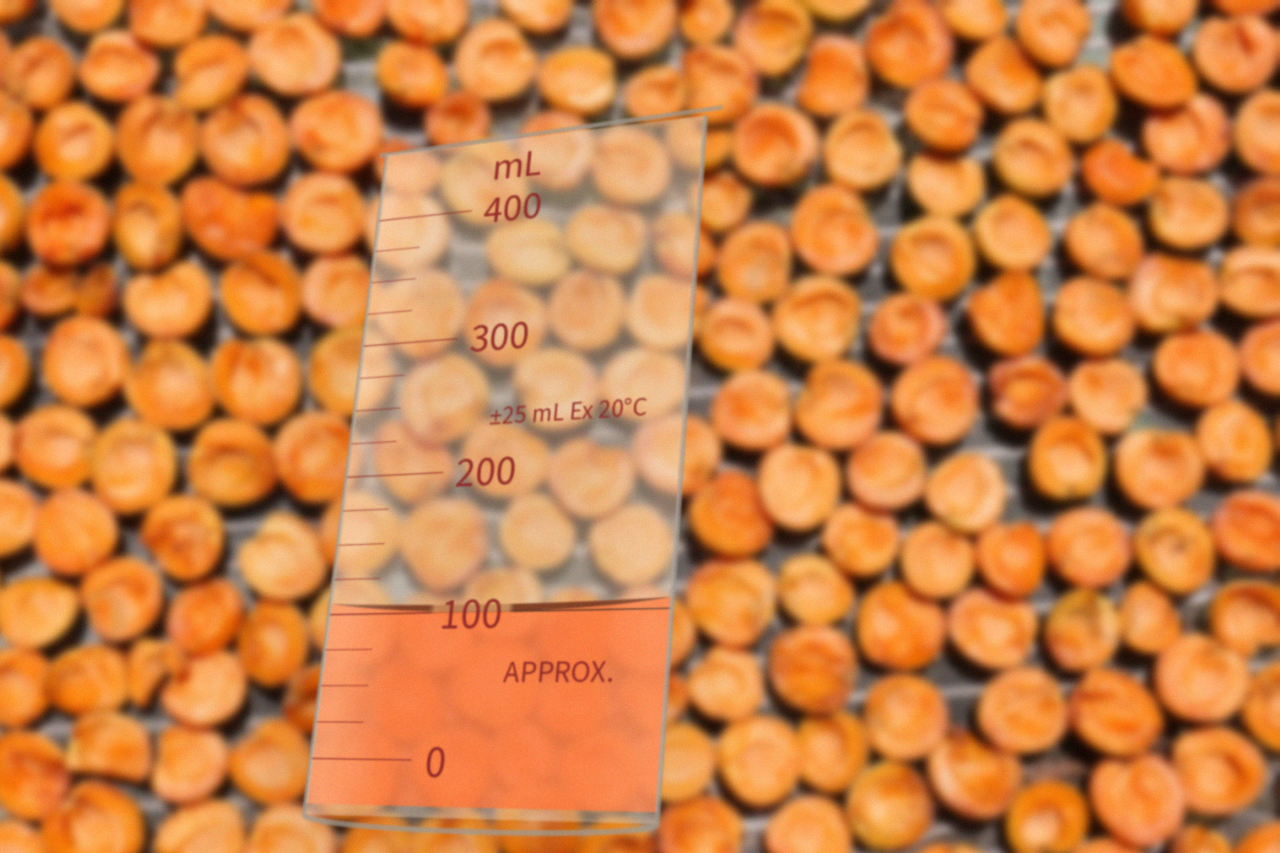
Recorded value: 100 mL
